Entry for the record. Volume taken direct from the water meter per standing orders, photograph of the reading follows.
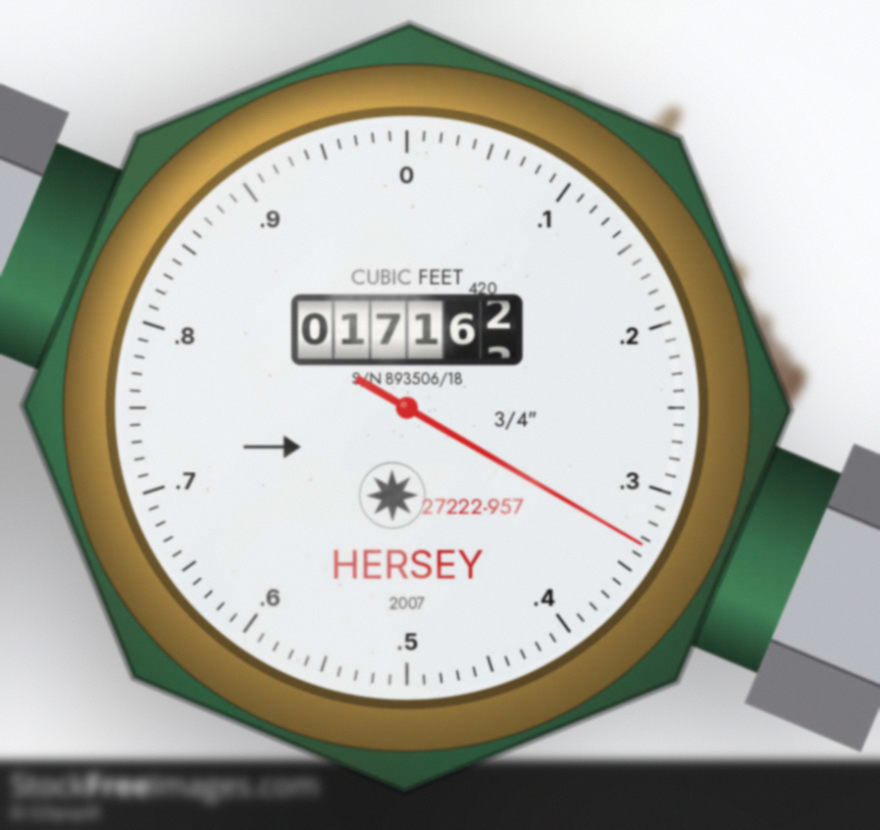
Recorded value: 17162.33 ft³
